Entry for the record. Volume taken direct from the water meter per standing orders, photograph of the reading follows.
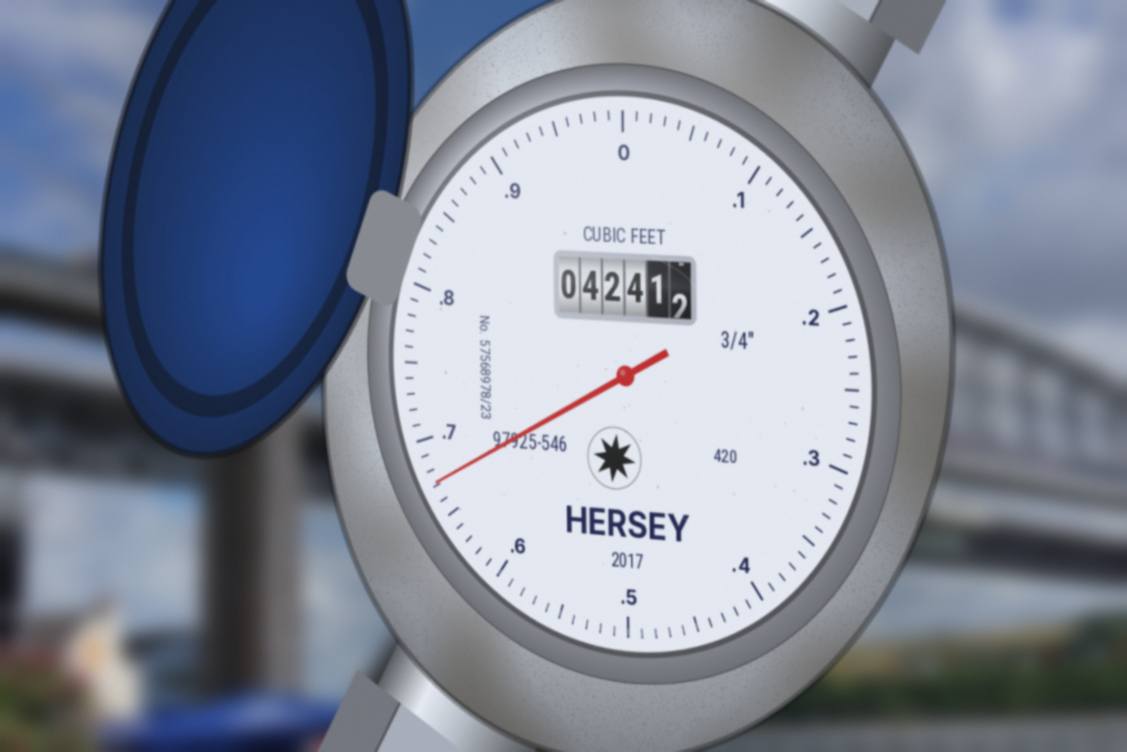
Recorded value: 42411.67 ft³
